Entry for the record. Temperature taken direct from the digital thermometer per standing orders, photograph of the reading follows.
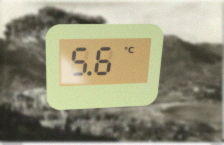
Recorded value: 5.6 °C
